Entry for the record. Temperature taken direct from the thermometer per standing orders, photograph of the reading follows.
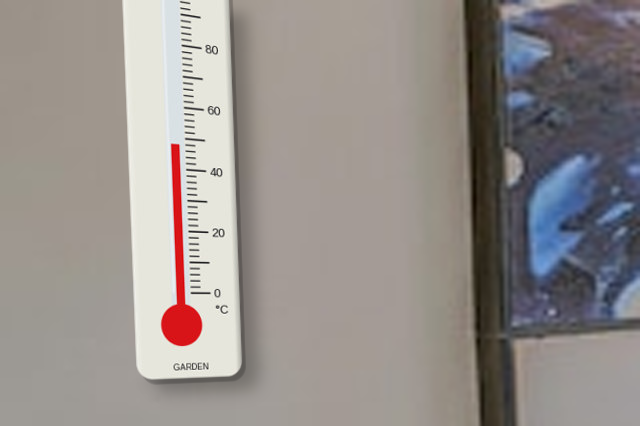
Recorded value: 48 °C
